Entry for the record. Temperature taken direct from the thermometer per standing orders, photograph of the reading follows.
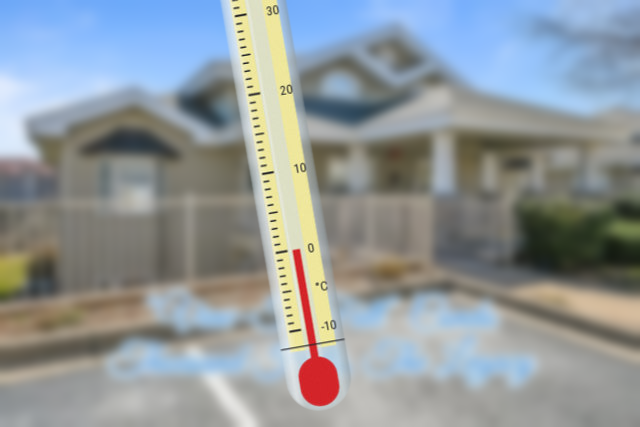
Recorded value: 0 °C
